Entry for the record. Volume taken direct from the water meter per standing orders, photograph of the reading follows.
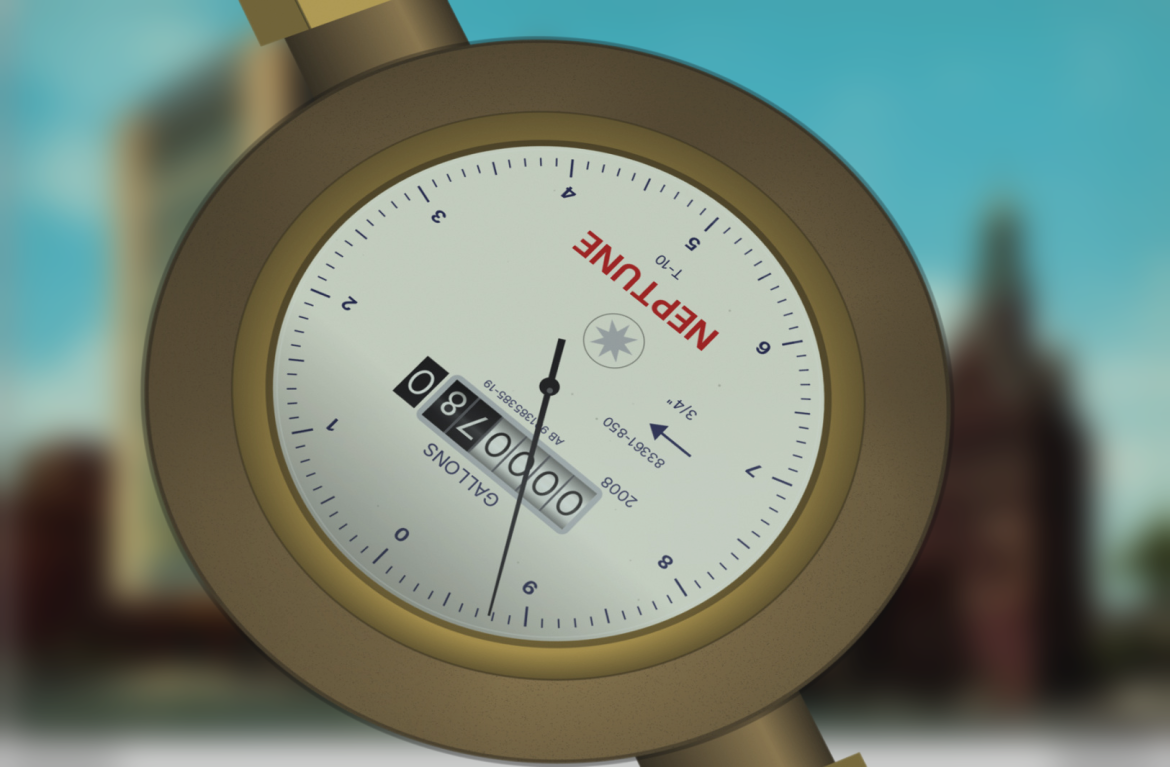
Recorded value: 779.2 gal
